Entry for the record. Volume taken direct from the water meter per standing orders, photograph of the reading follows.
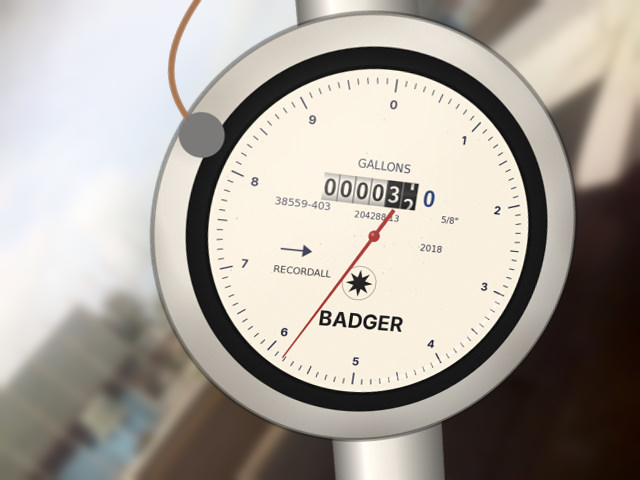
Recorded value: 315.8 gal
